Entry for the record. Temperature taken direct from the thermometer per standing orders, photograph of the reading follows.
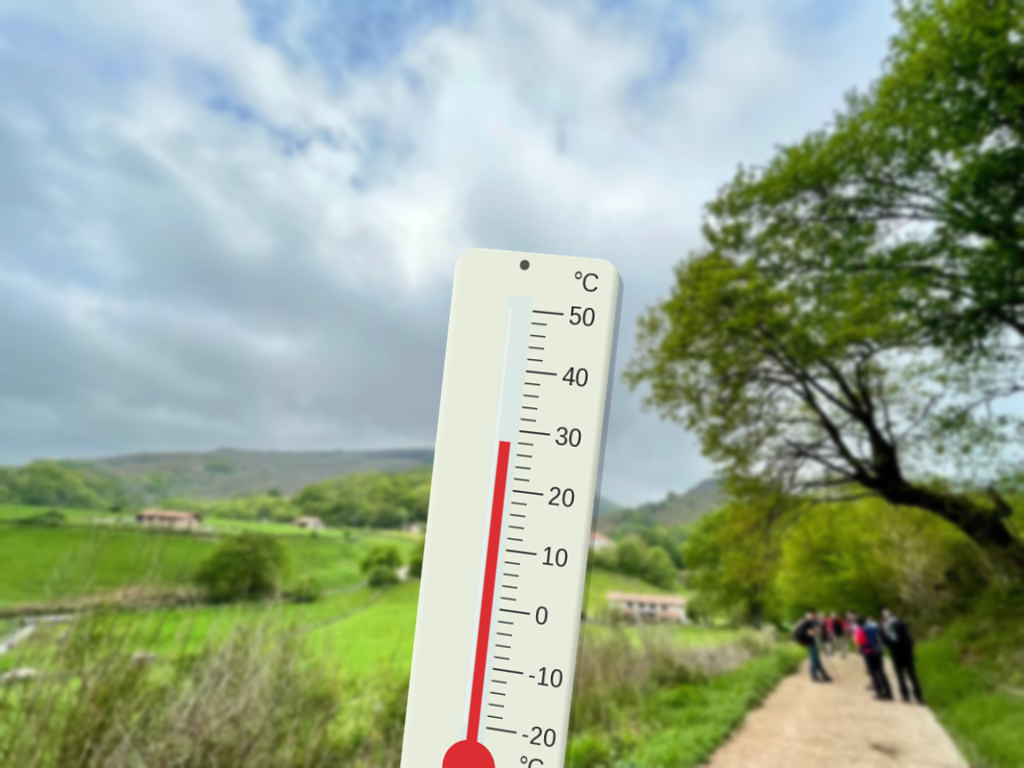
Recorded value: 28 °C
